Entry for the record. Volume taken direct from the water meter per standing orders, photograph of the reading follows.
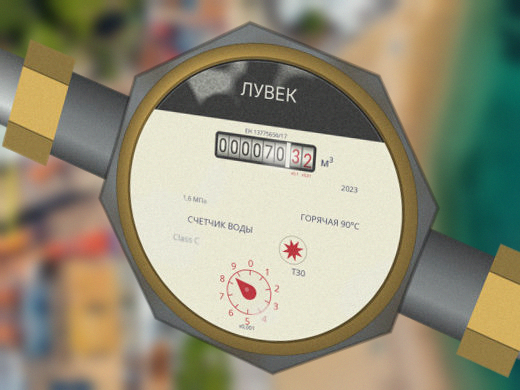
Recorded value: 70.318 m³
